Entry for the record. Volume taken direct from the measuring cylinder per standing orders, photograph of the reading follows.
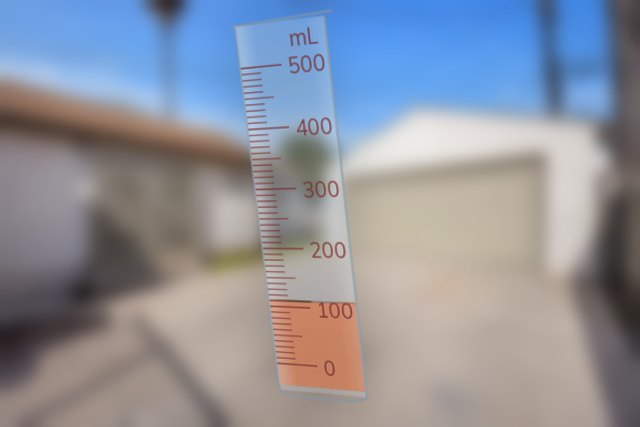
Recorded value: 110 mL
